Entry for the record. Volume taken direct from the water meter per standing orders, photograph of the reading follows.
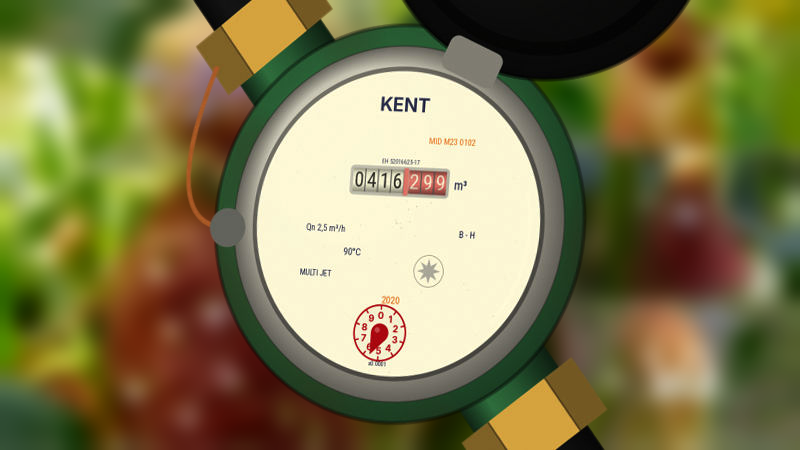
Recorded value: 416.2995 m³
